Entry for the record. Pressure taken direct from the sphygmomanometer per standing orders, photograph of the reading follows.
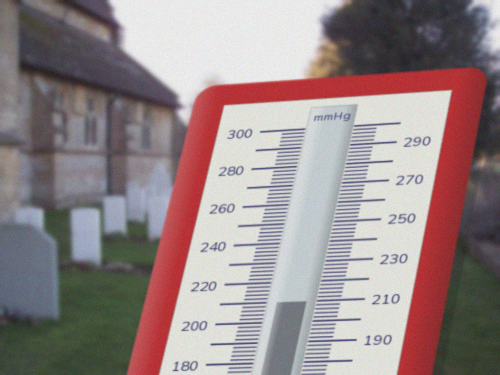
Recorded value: 210 mmHg
